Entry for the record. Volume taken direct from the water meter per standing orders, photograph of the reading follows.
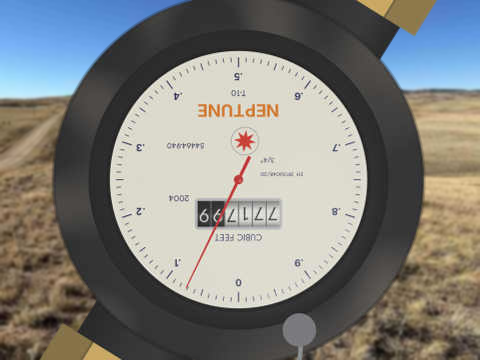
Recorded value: 771799.07 ft³
